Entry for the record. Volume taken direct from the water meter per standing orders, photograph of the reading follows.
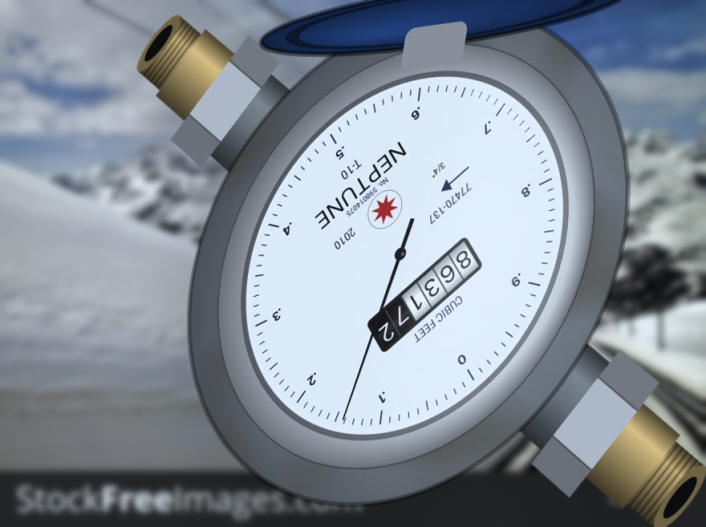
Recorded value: 863172.14 ft³
